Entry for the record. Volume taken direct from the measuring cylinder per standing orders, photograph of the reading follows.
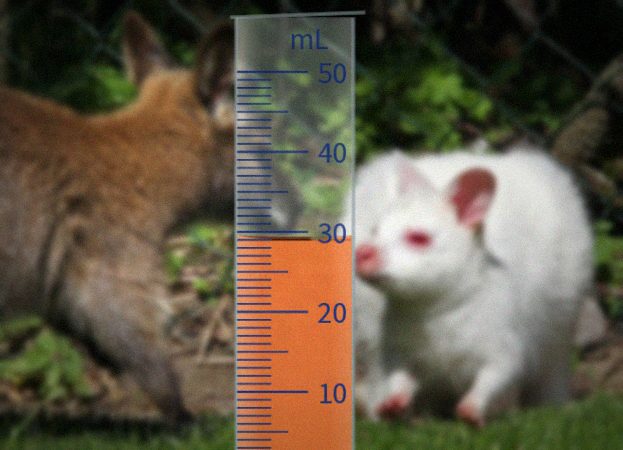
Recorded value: 29 mL
